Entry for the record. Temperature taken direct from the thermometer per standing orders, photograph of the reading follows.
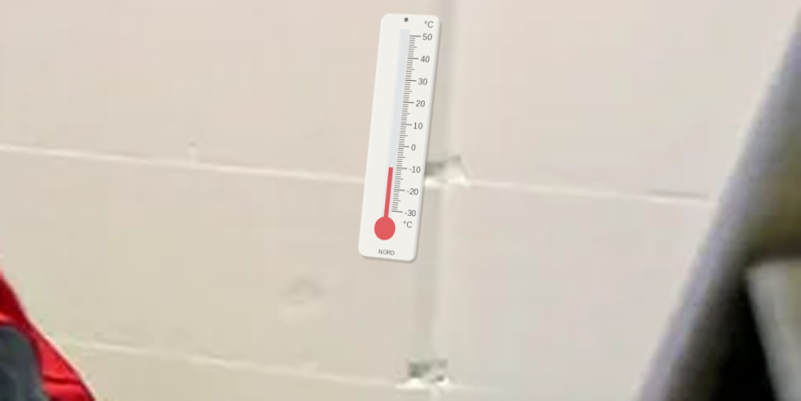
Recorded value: -10 °C
